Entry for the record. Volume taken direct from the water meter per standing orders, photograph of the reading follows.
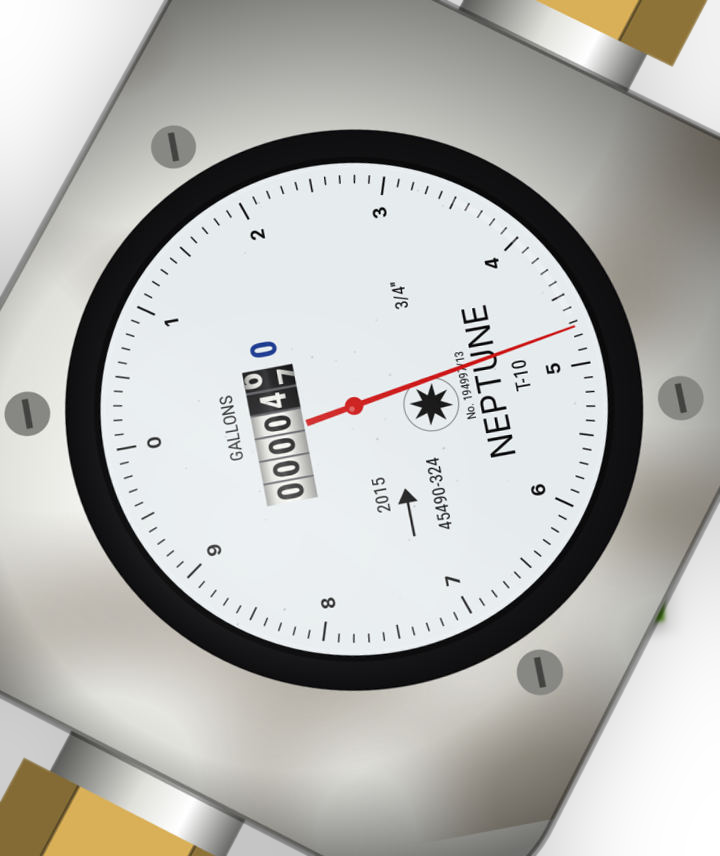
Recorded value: 464.7 gal
